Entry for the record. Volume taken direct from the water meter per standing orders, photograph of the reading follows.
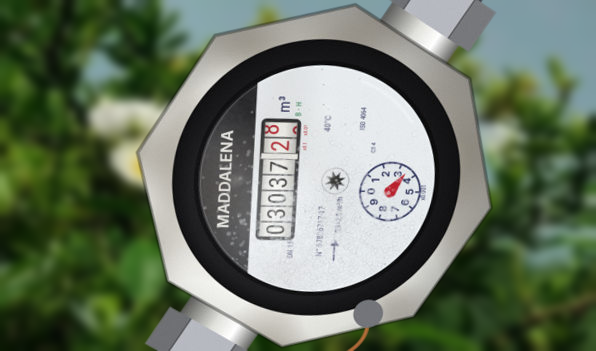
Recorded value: 3037.283 m³
